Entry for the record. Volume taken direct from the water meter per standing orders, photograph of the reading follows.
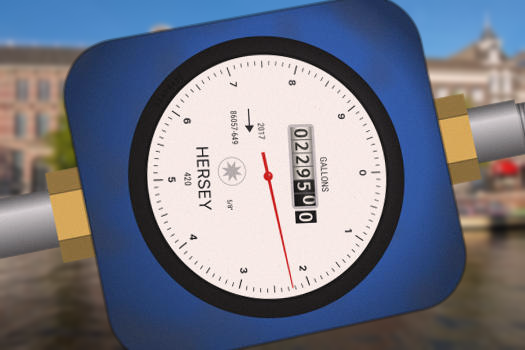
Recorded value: 229502.2 gal
